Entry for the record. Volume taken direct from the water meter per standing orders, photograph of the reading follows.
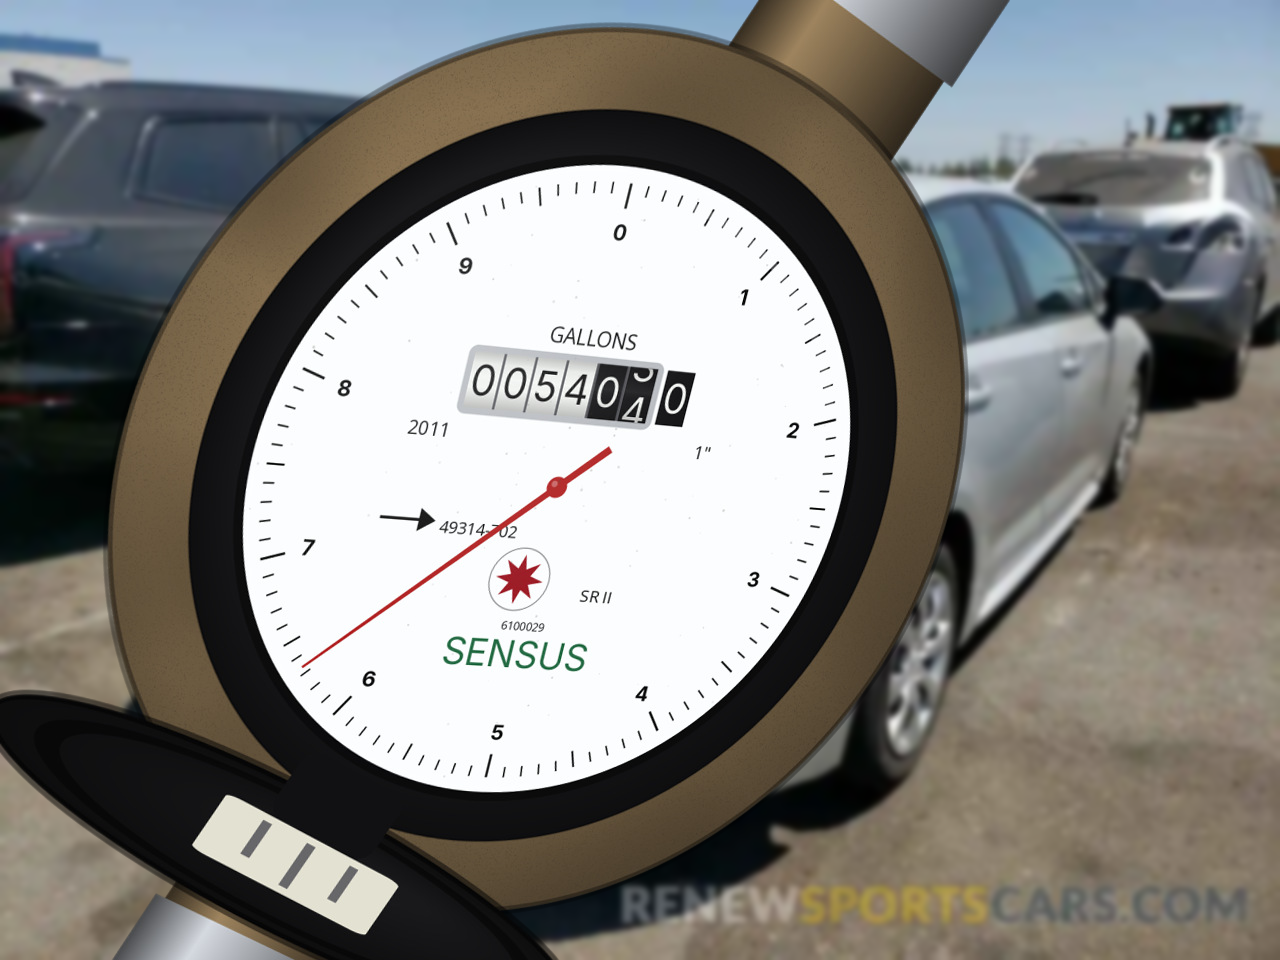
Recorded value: 54036.3 gal
